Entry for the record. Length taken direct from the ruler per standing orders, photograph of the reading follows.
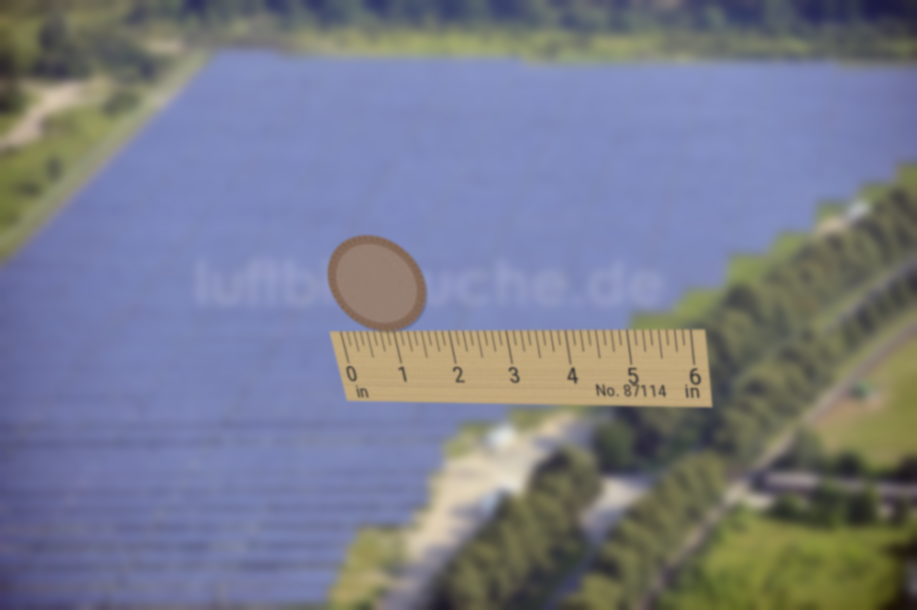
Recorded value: 1.75 in
